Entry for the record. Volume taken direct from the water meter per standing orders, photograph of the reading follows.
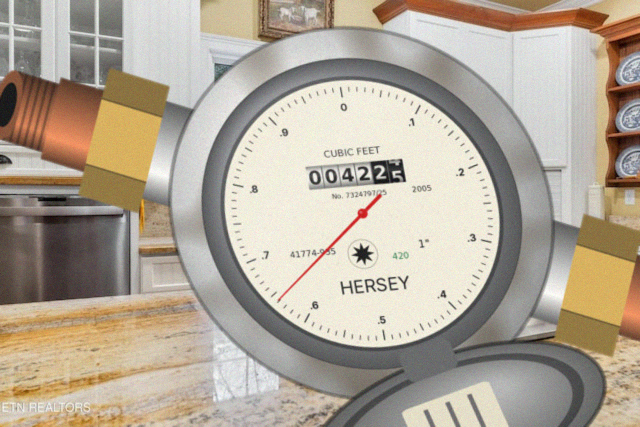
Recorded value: 4224.64 ft³
